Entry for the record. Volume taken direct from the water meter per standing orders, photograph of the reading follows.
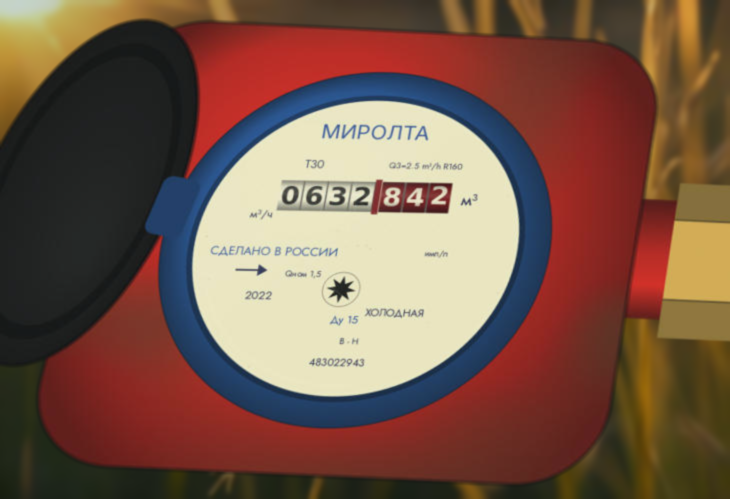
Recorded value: 632.842 m³
